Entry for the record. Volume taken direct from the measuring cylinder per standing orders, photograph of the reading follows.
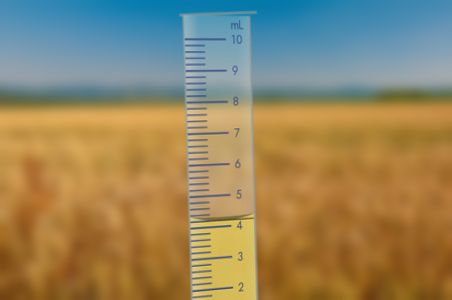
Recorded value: 4.2 mL
